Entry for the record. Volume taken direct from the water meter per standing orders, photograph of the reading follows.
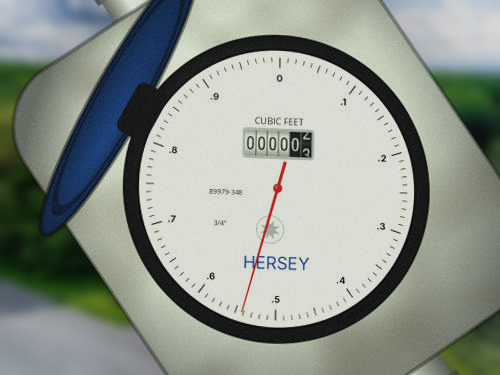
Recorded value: 2.54 ft³
